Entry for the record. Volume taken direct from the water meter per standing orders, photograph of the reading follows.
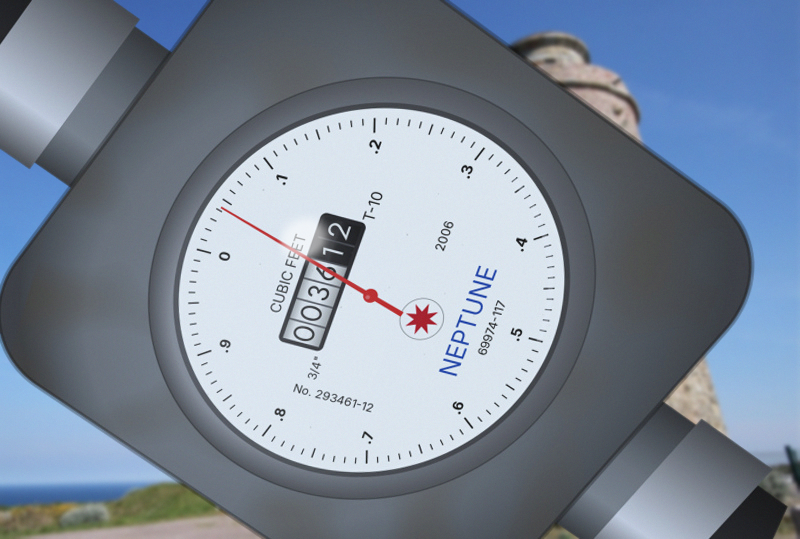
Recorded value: 3612.04 ft³
